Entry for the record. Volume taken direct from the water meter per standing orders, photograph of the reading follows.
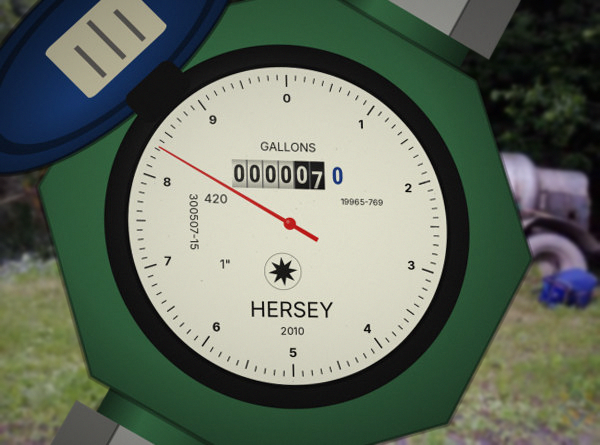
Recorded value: 68.3 gal
